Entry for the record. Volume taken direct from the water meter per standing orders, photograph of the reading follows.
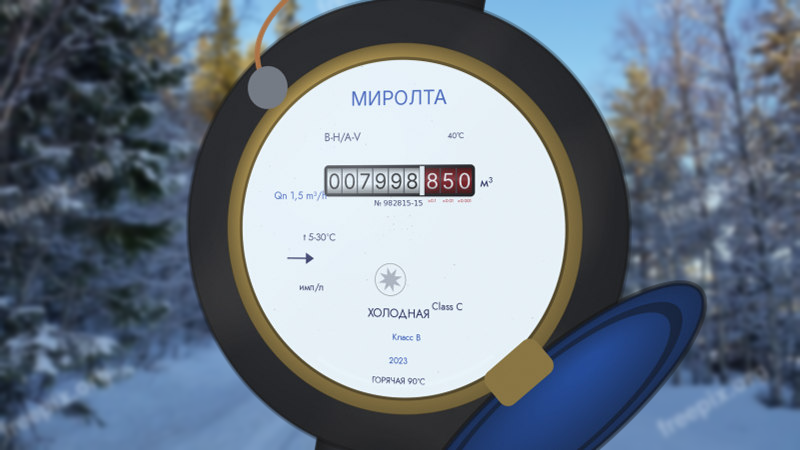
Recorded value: 7998.850 m³
